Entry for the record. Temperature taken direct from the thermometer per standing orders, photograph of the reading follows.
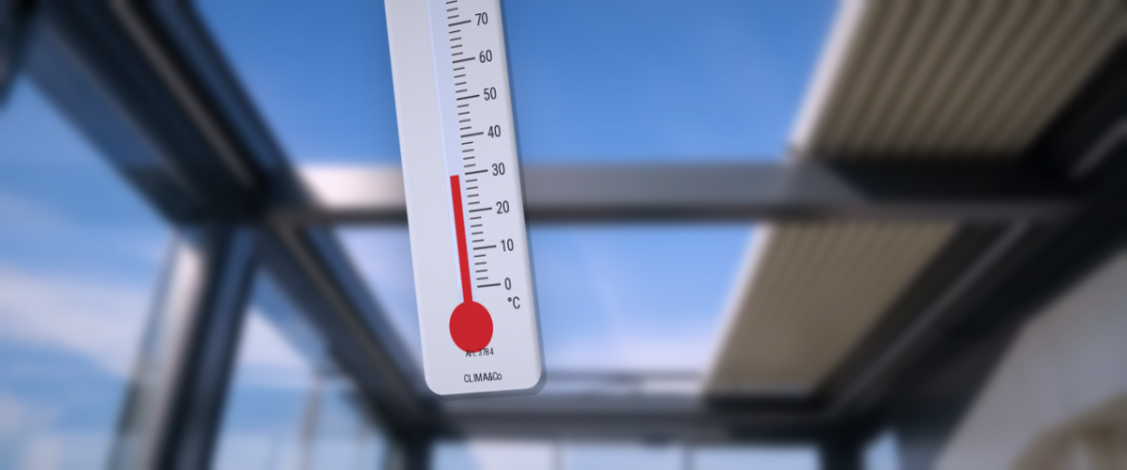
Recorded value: 30 °C
